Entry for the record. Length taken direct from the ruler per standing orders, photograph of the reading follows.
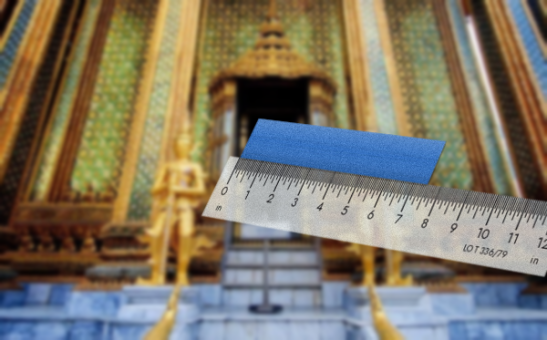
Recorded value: 7.5 in
